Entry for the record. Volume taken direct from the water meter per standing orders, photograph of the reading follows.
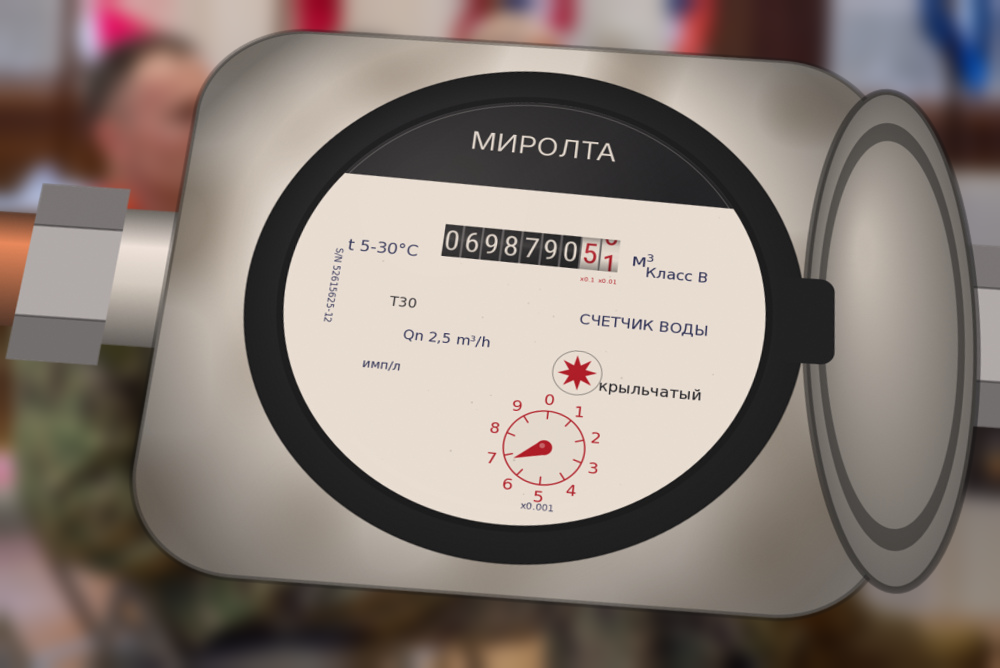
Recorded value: 698790.506 m³
